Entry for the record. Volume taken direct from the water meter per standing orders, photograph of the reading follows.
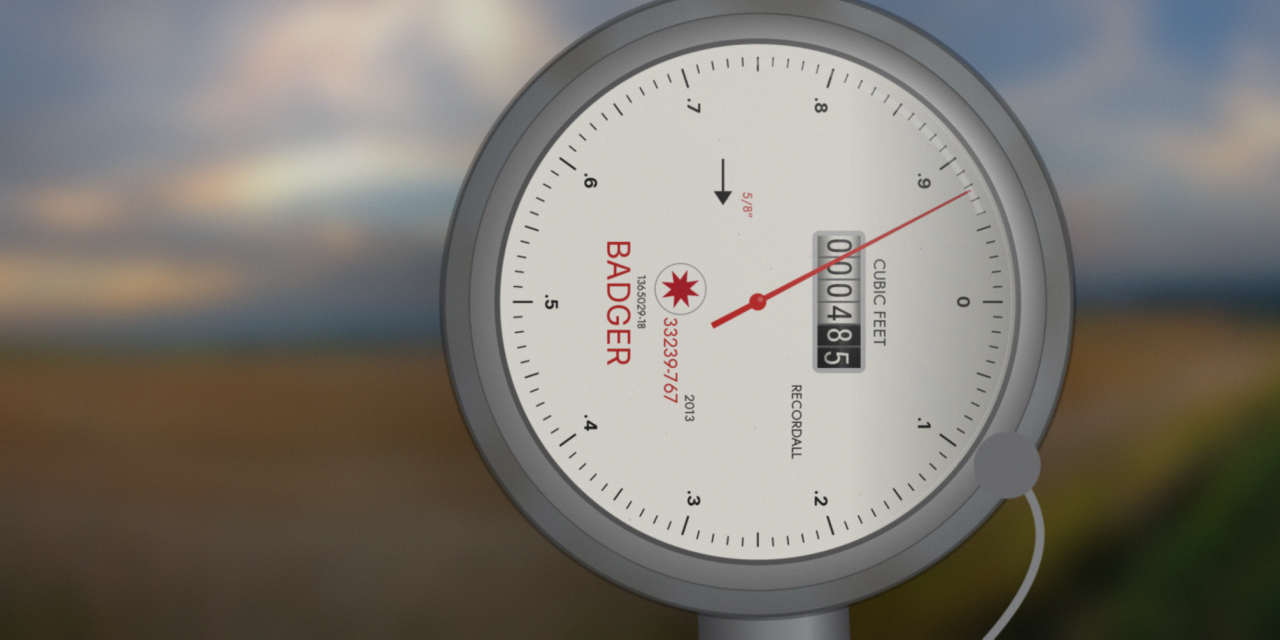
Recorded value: 484.92 ft³
